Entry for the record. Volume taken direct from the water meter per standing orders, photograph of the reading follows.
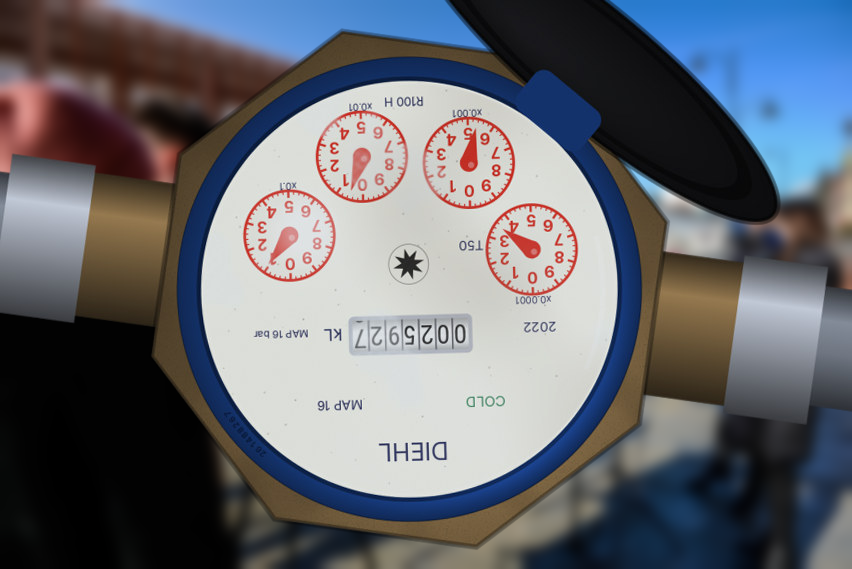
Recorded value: 25927.1053 kL
